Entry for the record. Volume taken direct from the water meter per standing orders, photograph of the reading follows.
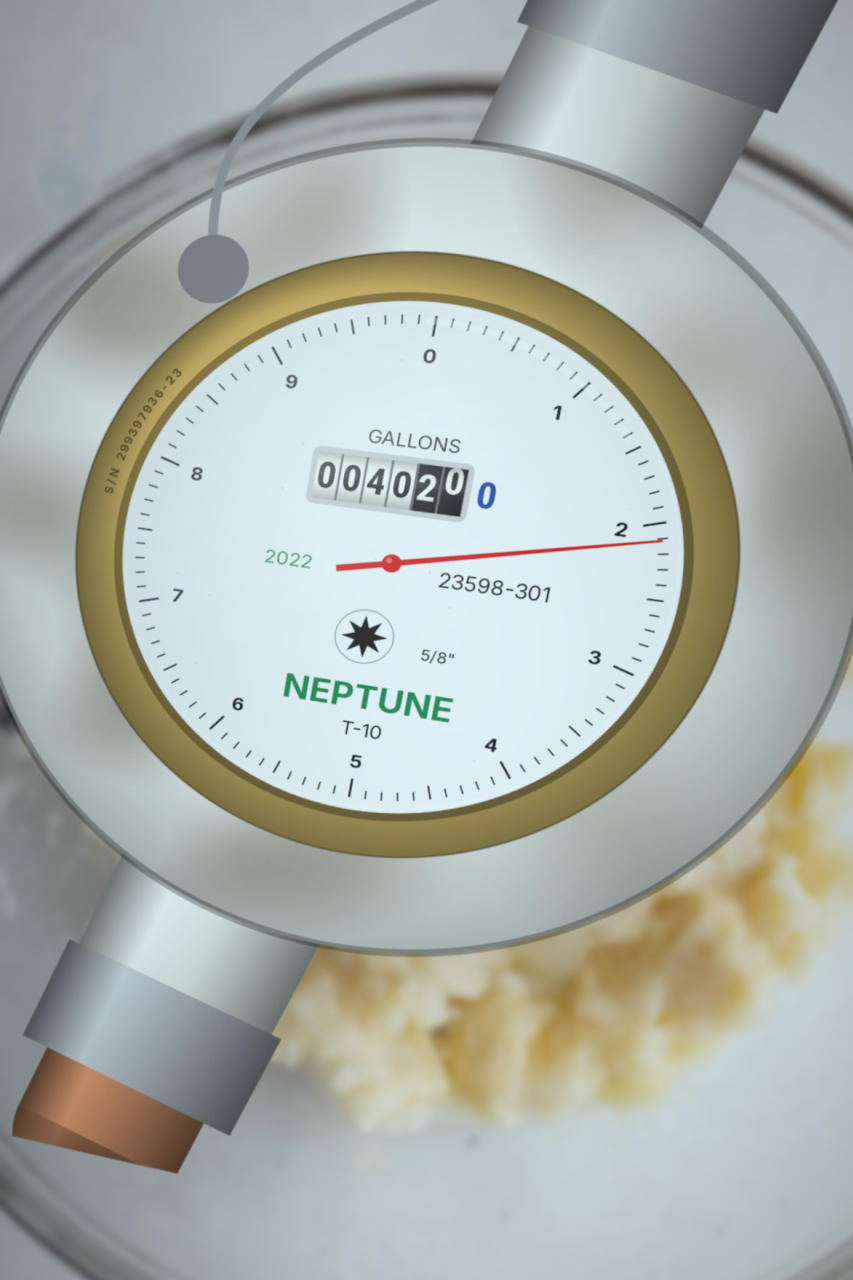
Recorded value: 40202.1 gal
